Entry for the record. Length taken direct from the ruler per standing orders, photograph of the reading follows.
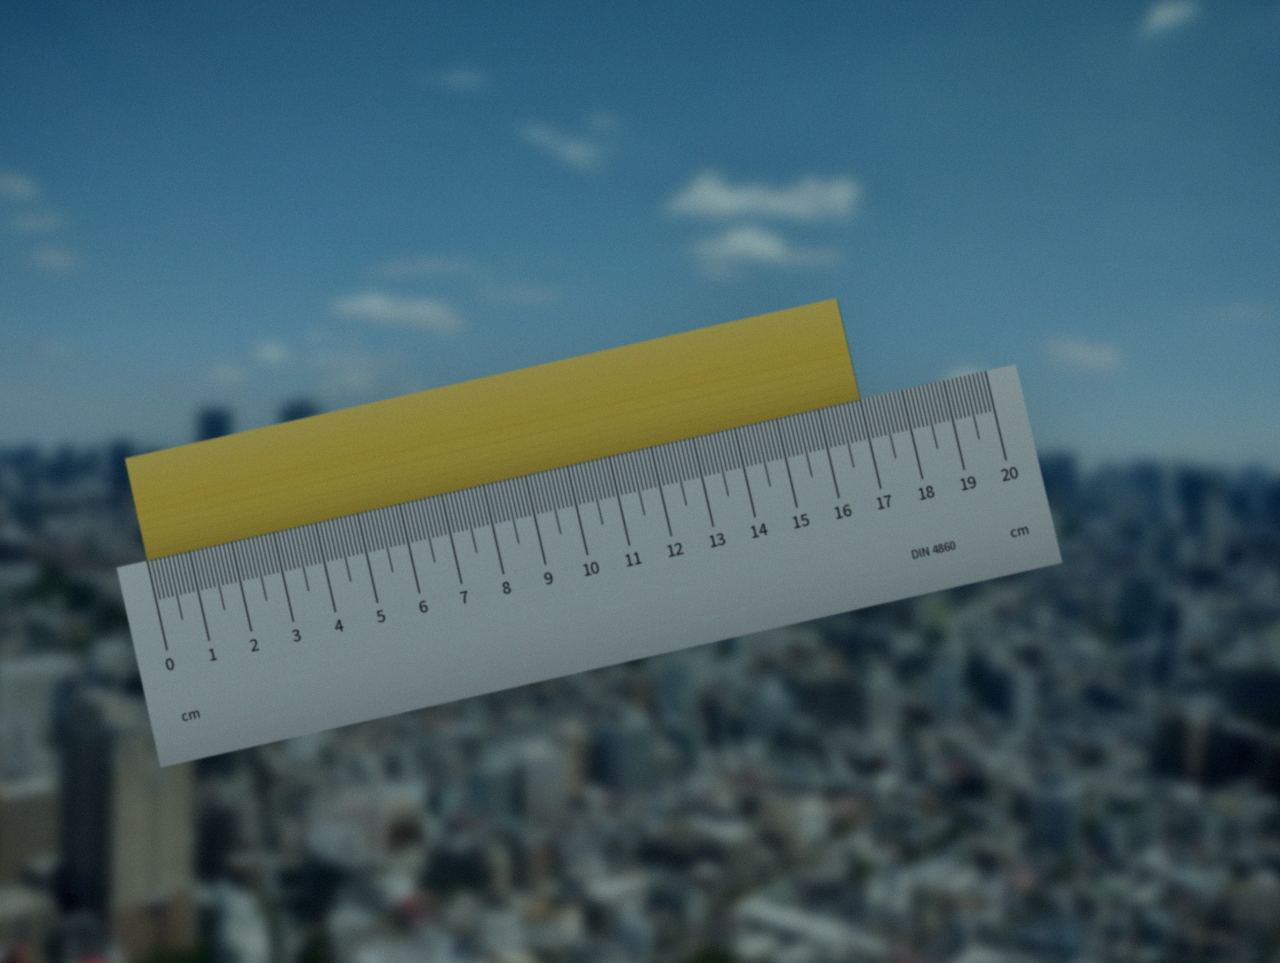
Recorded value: 17 cm
